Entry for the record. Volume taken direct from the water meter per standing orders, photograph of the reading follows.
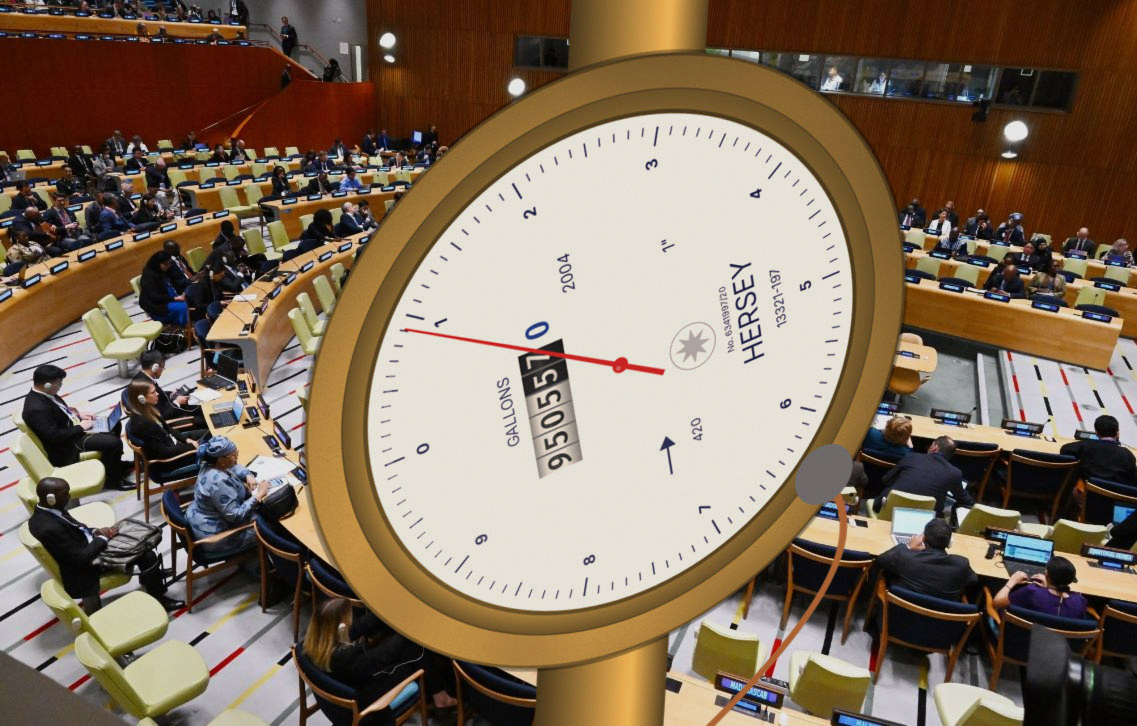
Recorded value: 9505570.9 gal
